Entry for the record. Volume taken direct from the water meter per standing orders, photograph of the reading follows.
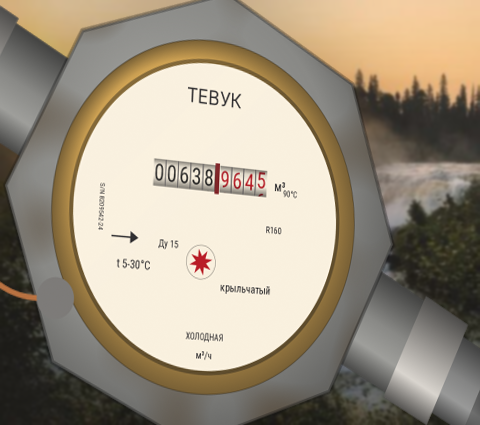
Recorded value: 638.9645 m³
